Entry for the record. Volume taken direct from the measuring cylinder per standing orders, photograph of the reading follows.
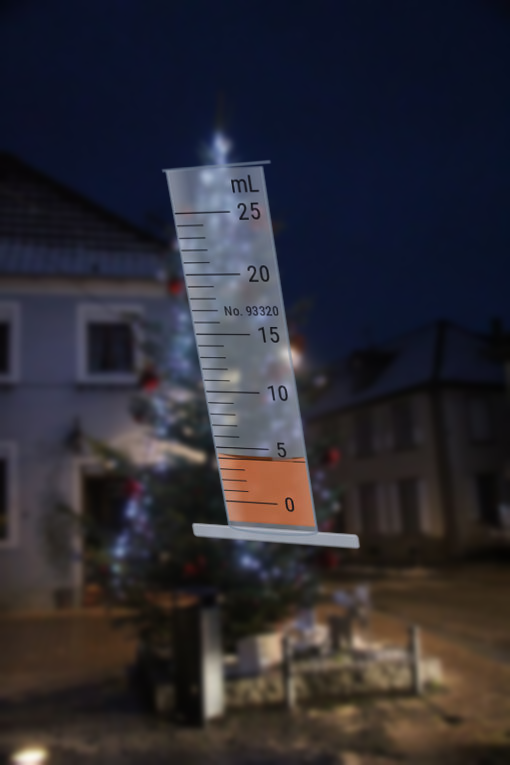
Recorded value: 4 mL
